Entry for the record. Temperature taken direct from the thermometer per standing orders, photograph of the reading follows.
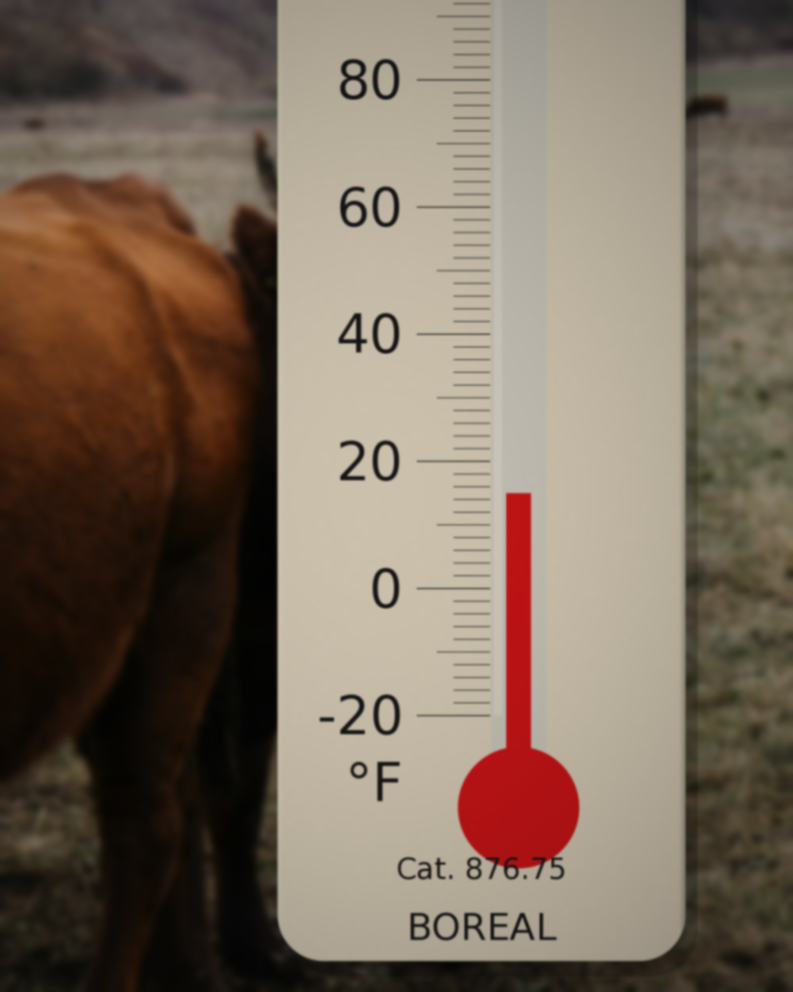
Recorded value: 15 °F
